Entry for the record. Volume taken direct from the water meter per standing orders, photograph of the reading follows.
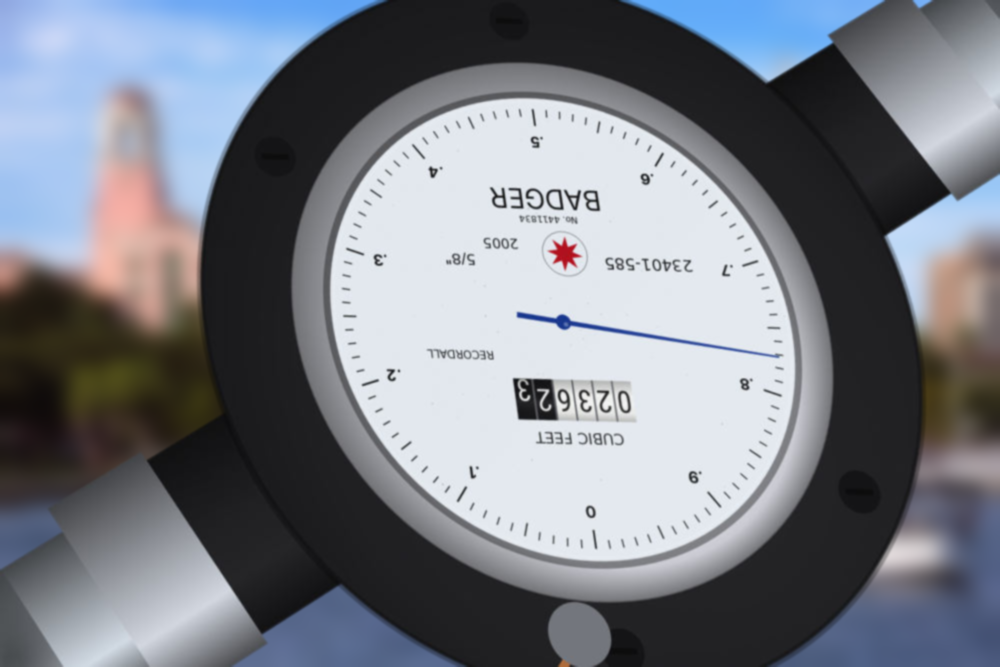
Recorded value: 23622.77 ft³
